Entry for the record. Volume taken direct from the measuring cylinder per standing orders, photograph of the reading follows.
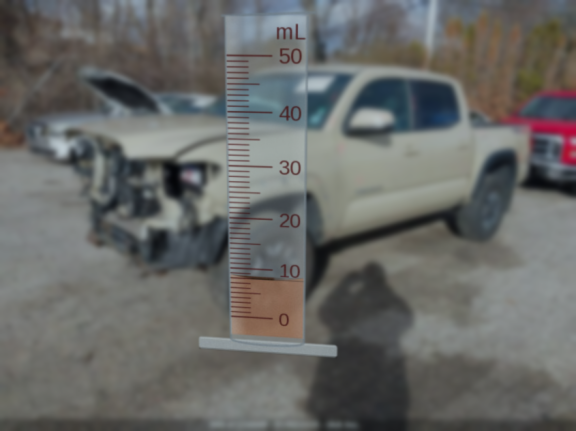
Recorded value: 8 mL
